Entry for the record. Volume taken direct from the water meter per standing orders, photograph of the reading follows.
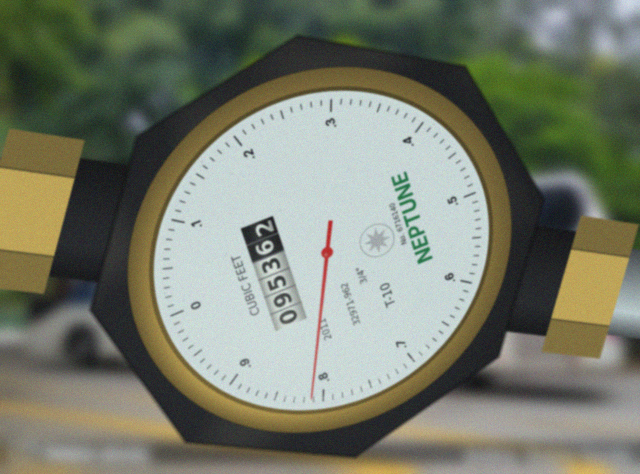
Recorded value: 95361.81 ft³
